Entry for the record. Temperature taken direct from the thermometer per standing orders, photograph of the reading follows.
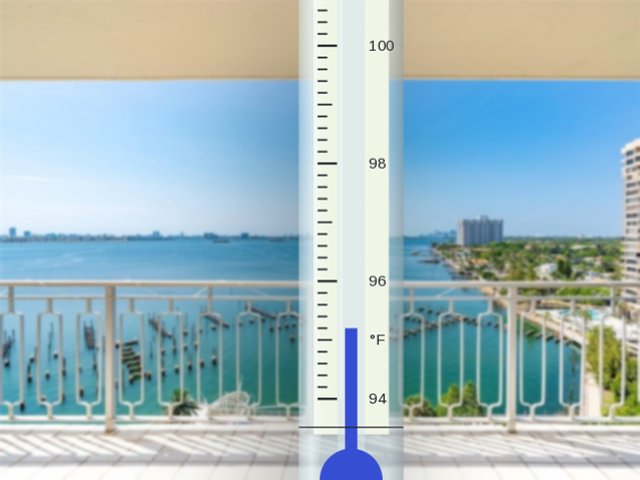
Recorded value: 95.2 °F
